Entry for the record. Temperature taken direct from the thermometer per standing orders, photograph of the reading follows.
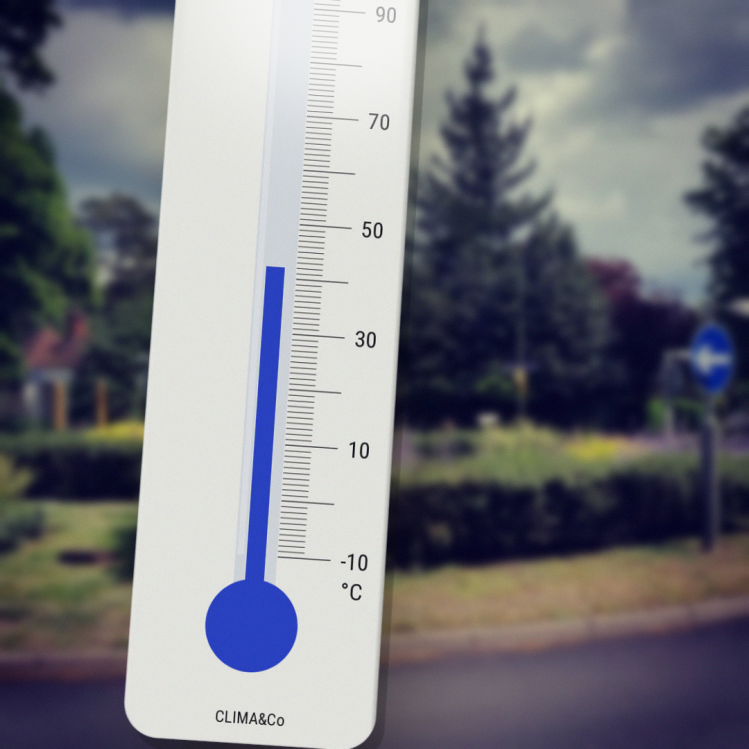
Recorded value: 42 °C
